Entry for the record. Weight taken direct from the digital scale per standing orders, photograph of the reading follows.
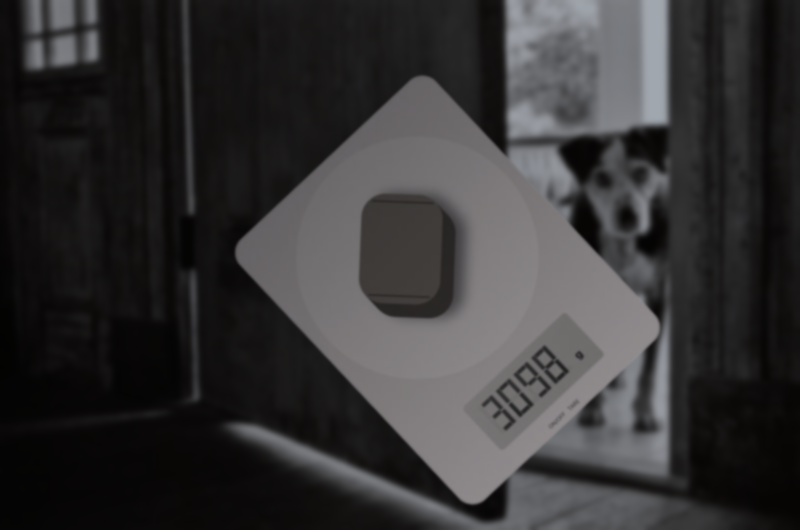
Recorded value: 3098 g
